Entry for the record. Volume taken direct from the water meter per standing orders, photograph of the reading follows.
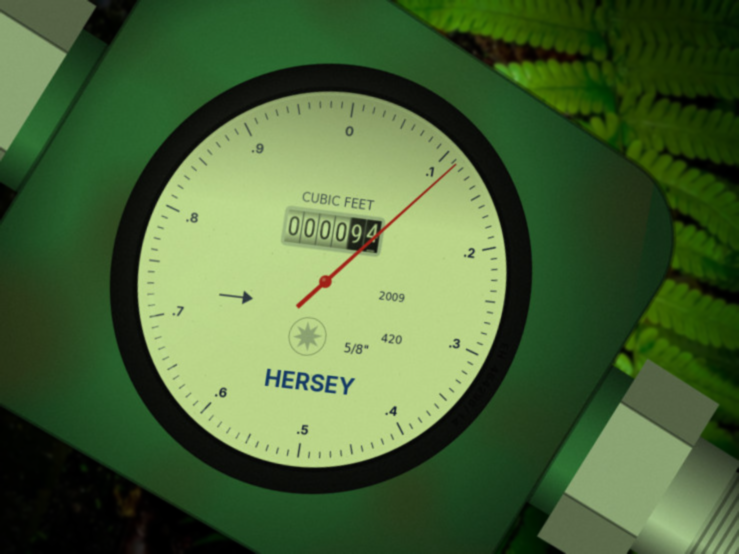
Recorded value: 94.11 ft³
